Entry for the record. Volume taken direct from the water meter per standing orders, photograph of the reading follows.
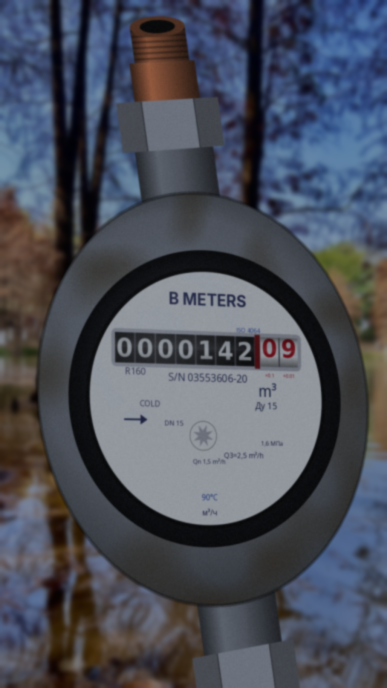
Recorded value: 142.09 m³
